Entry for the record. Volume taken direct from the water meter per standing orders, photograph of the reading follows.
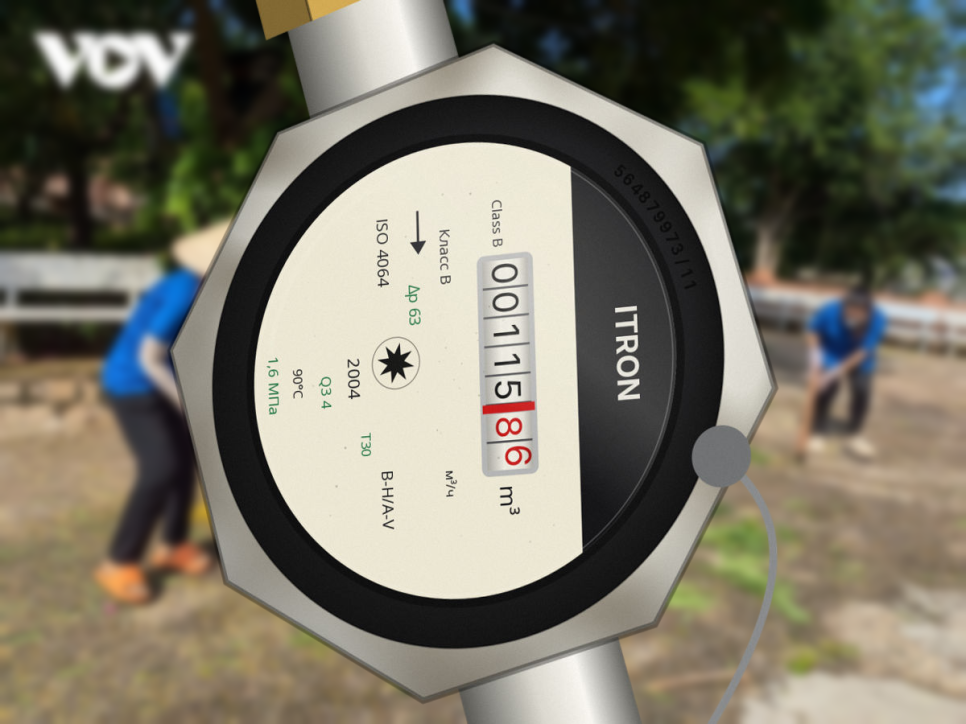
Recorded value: 115.86 m³
